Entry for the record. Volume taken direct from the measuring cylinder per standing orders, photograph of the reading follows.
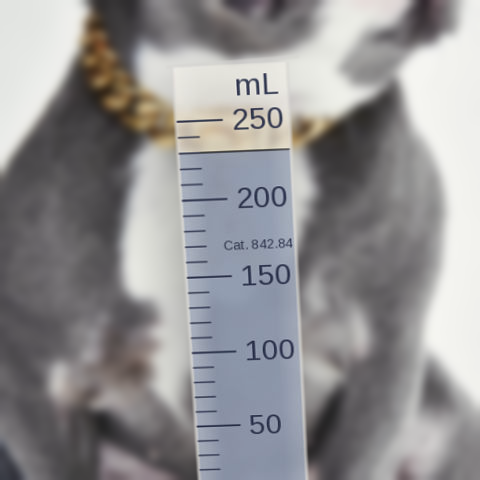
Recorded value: 230 mL
